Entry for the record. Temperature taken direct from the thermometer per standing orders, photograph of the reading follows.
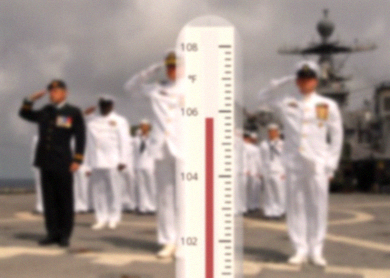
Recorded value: 105.8 °F
